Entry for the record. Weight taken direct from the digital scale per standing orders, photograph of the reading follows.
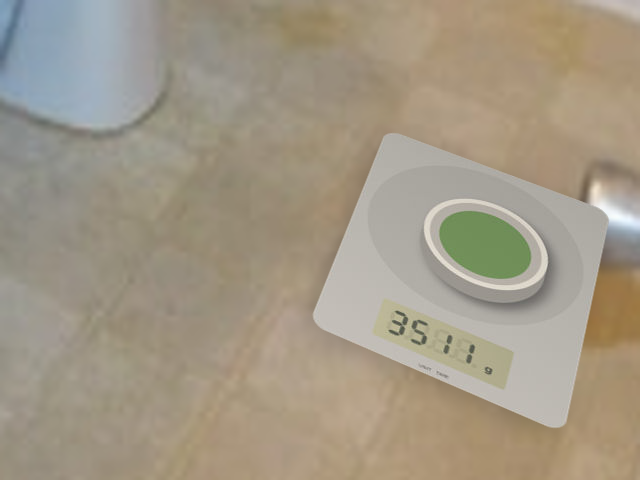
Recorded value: 3511 g
